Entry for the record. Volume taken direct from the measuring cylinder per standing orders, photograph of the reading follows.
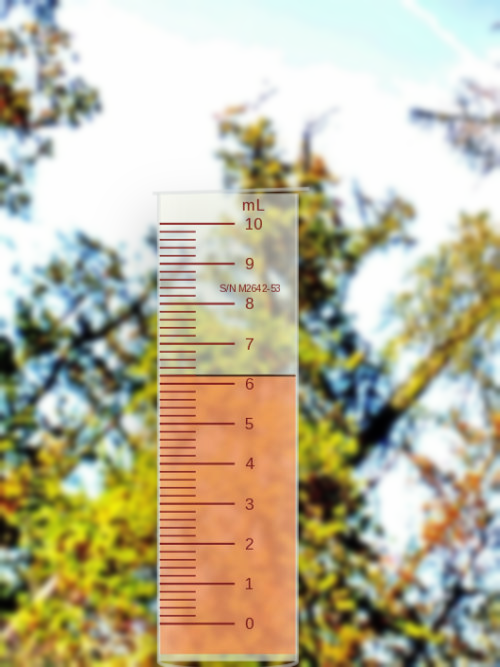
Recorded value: 6.2 mL
